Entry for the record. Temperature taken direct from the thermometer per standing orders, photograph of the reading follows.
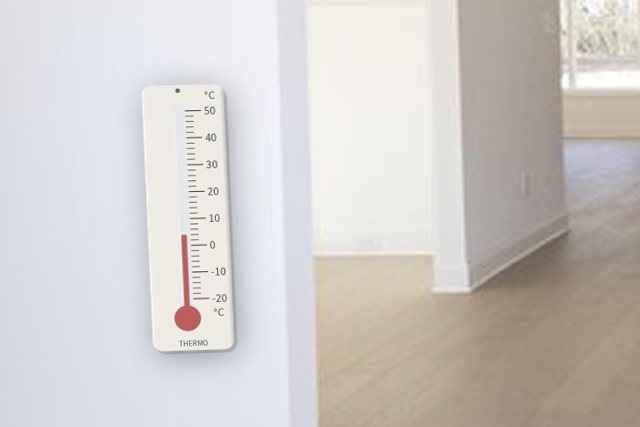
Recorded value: 4 °C
